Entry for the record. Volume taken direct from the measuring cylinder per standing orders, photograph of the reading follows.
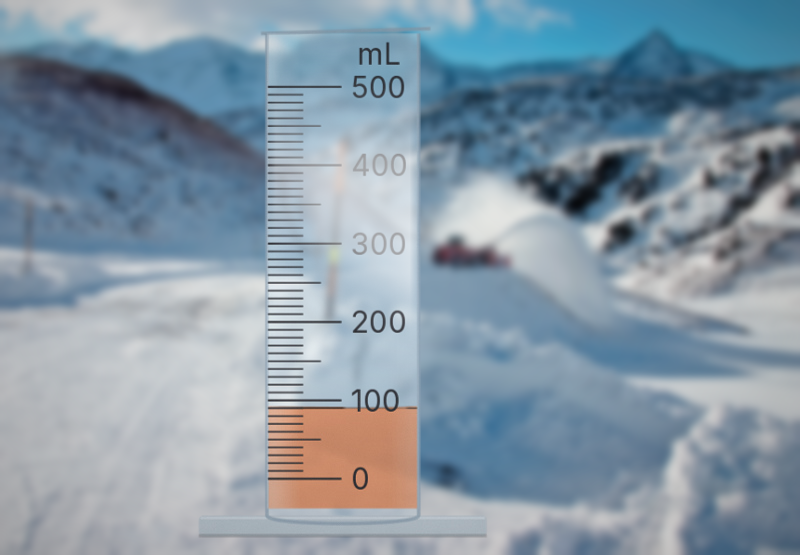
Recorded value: 90 mL
